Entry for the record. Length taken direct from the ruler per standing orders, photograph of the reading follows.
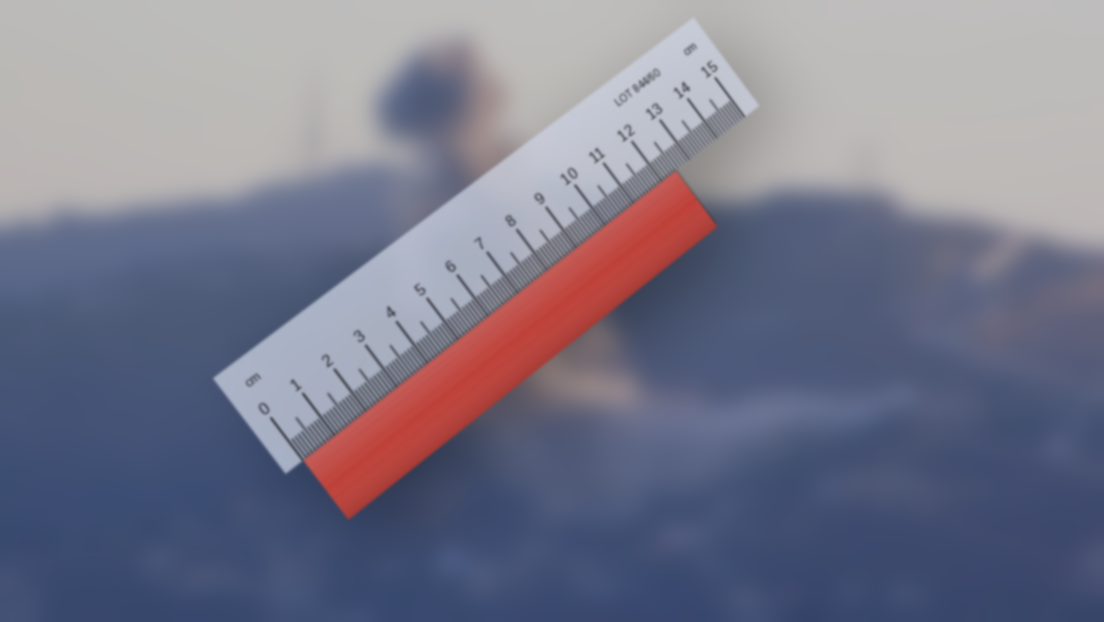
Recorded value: 12.5 cm
